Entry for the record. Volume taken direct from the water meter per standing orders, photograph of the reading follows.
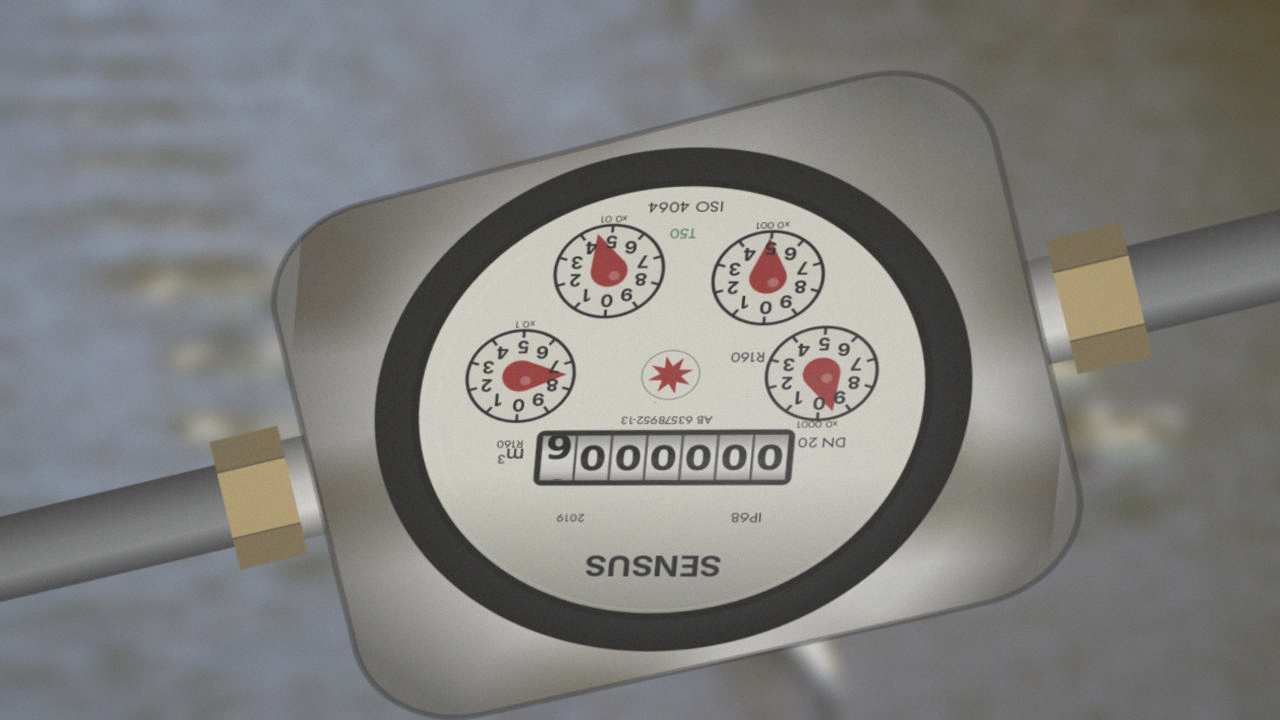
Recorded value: 5.7449 m³
